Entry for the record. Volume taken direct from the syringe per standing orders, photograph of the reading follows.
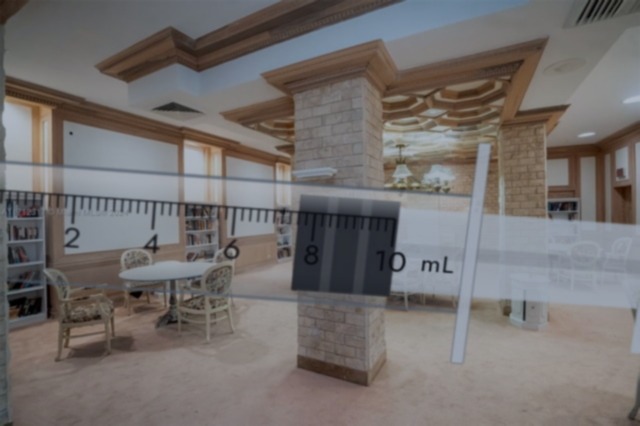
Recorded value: 7.6 mL
